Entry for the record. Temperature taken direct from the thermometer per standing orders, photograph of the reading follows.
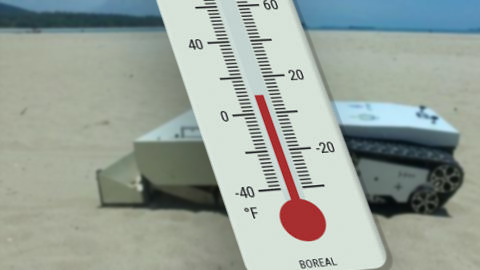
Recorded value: 10 °F
